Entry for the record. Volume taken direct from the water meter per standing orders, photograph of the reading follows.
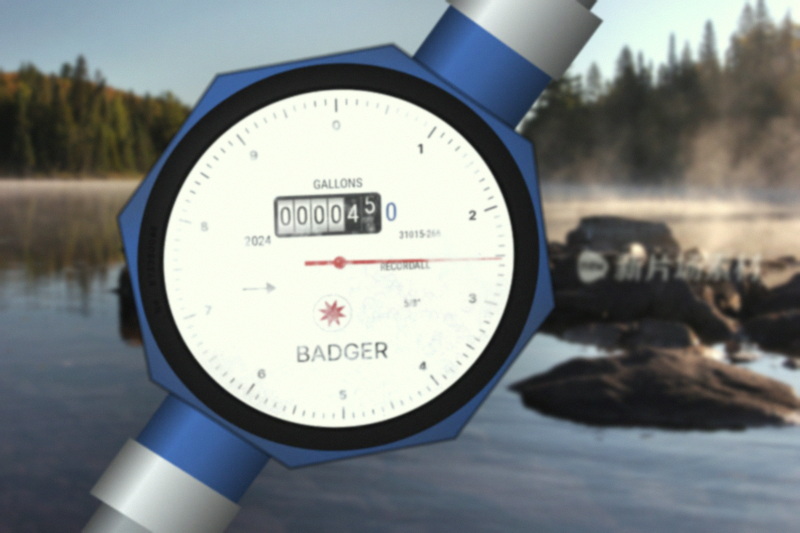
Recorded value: 452.5 gal
